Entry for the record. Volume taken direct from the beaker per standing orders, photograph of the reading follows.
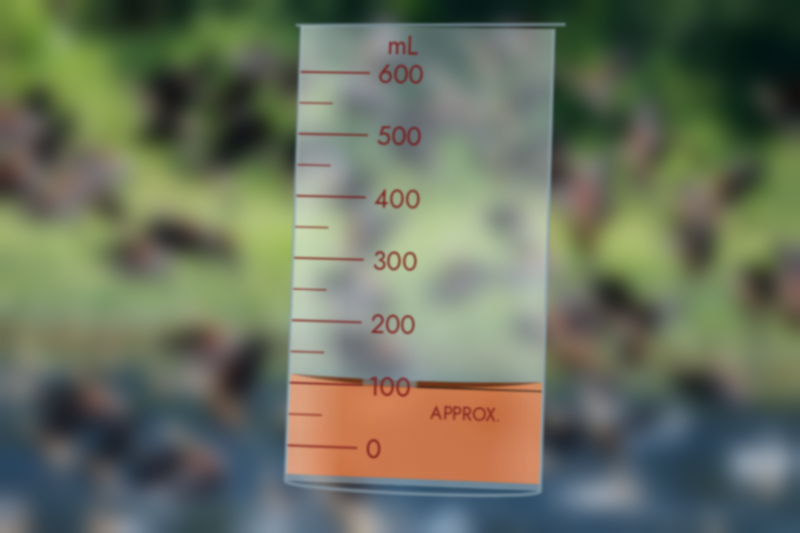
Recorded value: 100 mL
